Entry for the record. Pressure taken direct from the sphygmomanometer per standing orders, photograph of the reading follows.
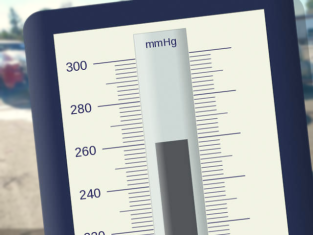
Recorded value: 260 mmHg
